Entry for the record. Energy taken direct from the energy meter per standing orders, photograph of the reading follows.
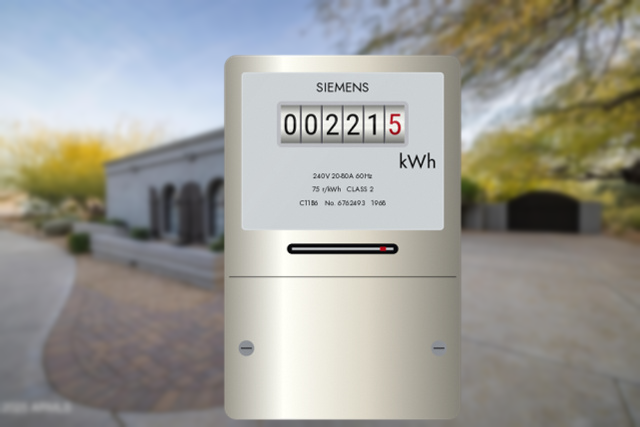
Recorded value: 221.5 kWh
